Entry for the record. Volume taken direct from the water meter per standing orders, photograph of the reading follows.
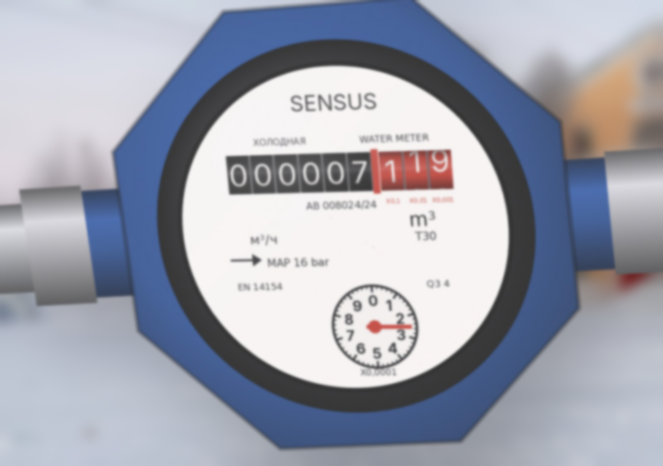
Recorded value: 7.1192 m³
